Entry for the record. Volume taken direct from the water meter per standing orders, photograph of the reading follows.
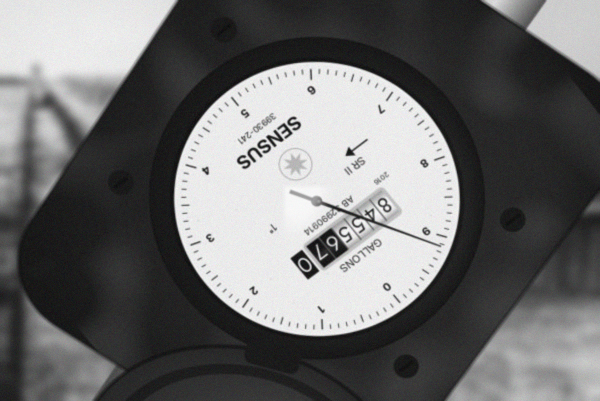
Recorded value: 8455669.1 gal
